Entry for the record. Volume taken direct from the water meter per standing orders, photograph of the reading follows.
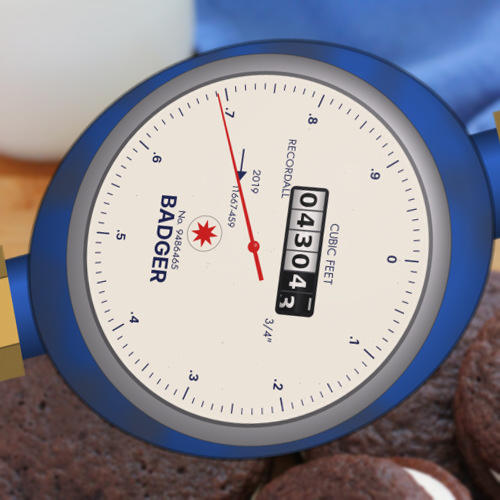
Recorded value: 43042.69 ft³
